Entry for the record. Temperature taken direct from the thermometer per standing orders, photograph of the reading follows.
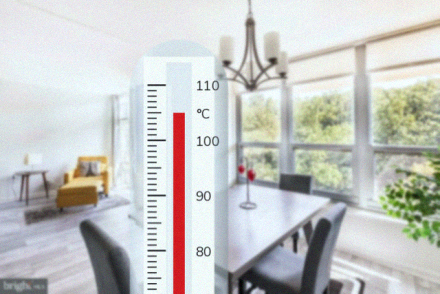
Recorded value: 105 °C
